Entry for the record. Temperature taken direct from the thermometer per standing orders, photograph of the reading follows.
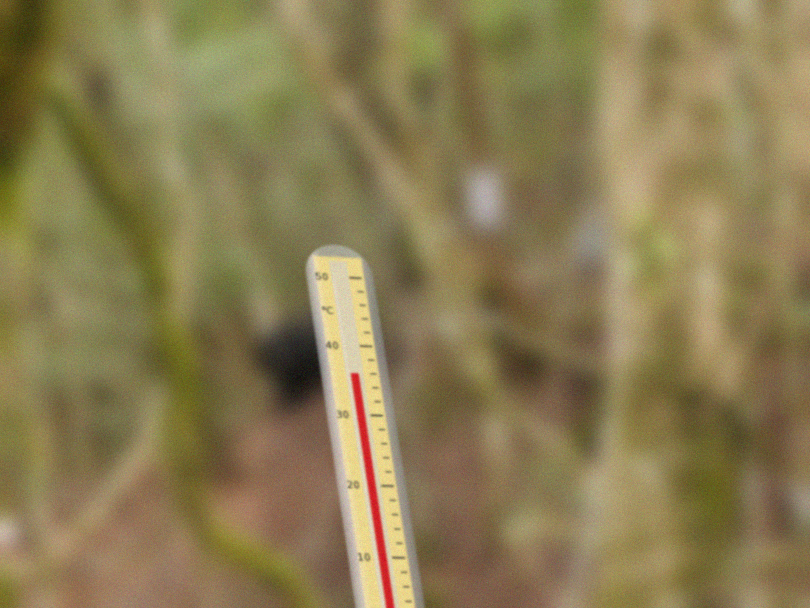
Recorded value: 36 °C
